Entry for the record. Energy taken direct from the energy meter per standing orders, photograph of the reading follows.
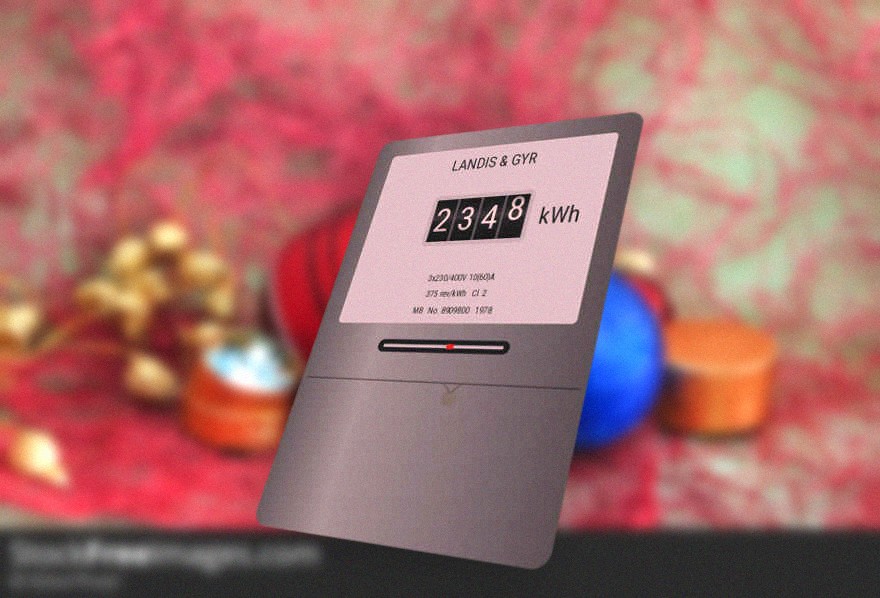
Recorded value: 2348 kWh
